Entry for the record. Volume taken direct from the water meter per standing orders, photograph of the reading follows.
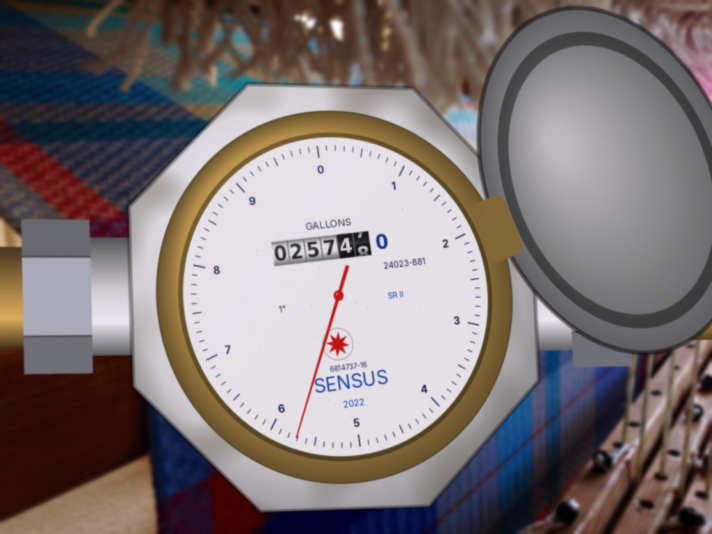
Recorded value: 257475.7 gal
